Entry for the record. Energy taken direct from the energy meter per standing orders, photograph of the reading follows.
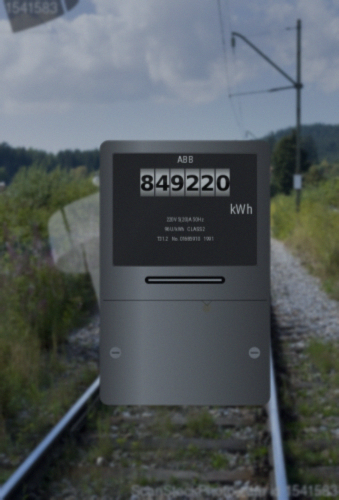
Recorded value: 849220 kWh
